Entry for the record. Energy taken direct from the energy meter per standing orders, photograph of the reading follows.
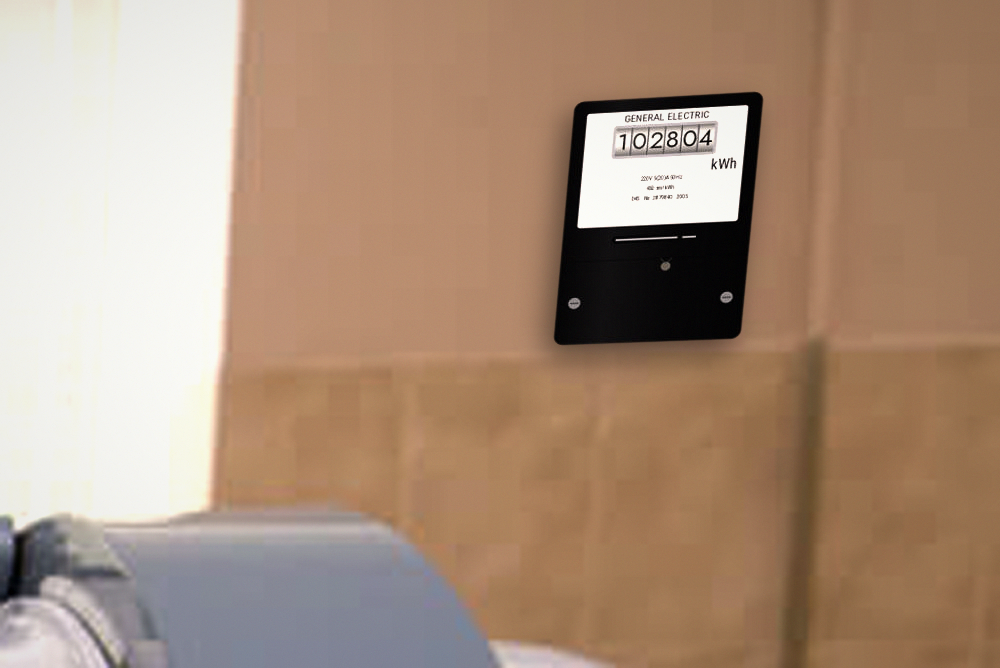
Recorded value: 102804 kWh
